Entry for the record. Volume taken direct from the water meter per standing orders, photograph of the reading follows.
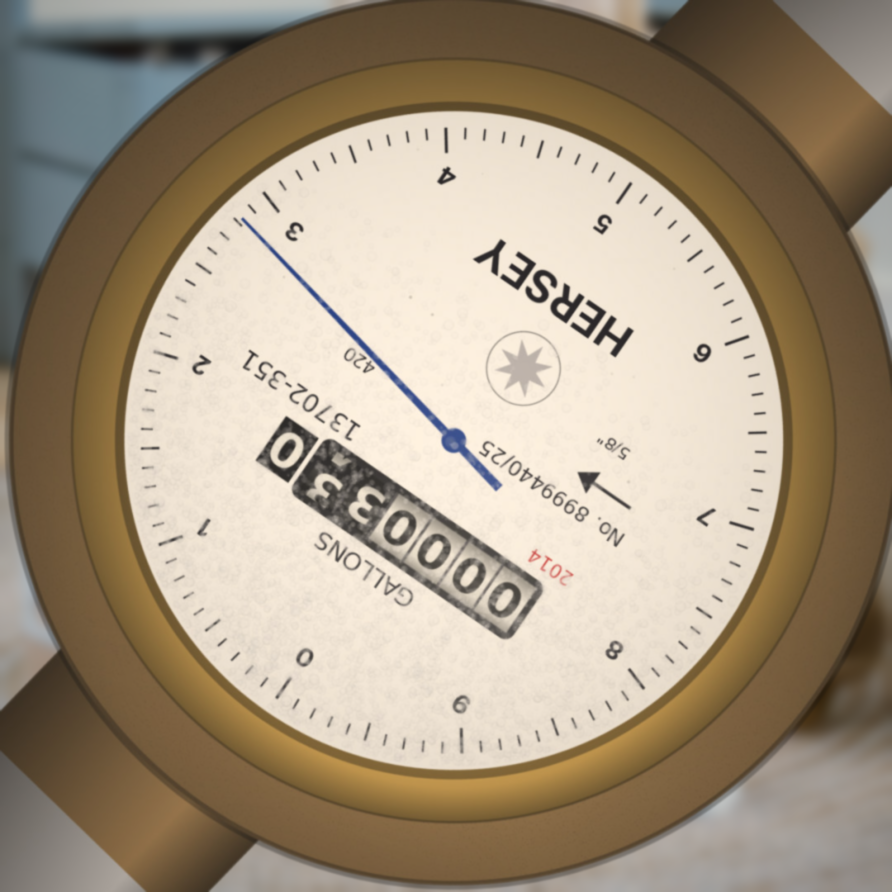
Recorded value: 332.8 gal
